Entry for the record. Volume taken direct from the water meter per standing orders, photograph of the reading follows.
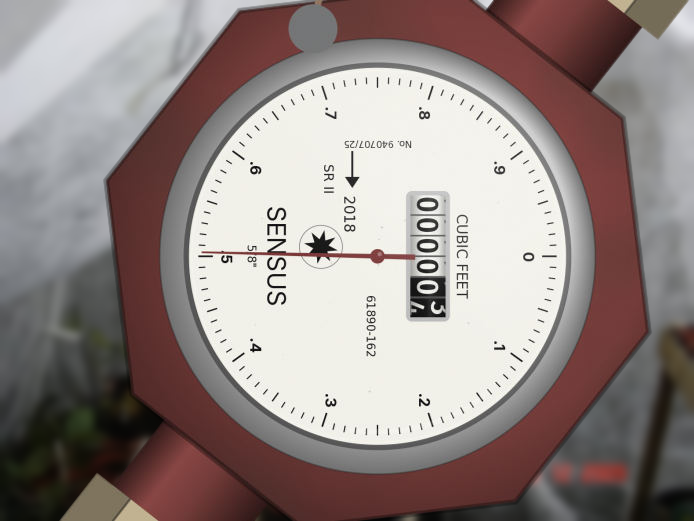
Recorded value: 3.50 ft³
